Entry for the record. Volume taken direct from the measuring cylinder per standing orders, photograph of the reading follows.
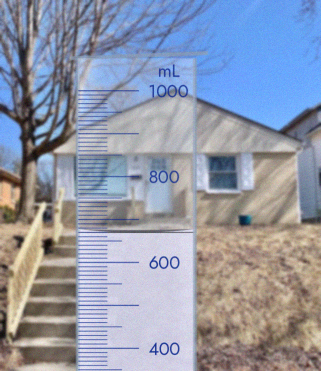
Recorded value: 670 mL
